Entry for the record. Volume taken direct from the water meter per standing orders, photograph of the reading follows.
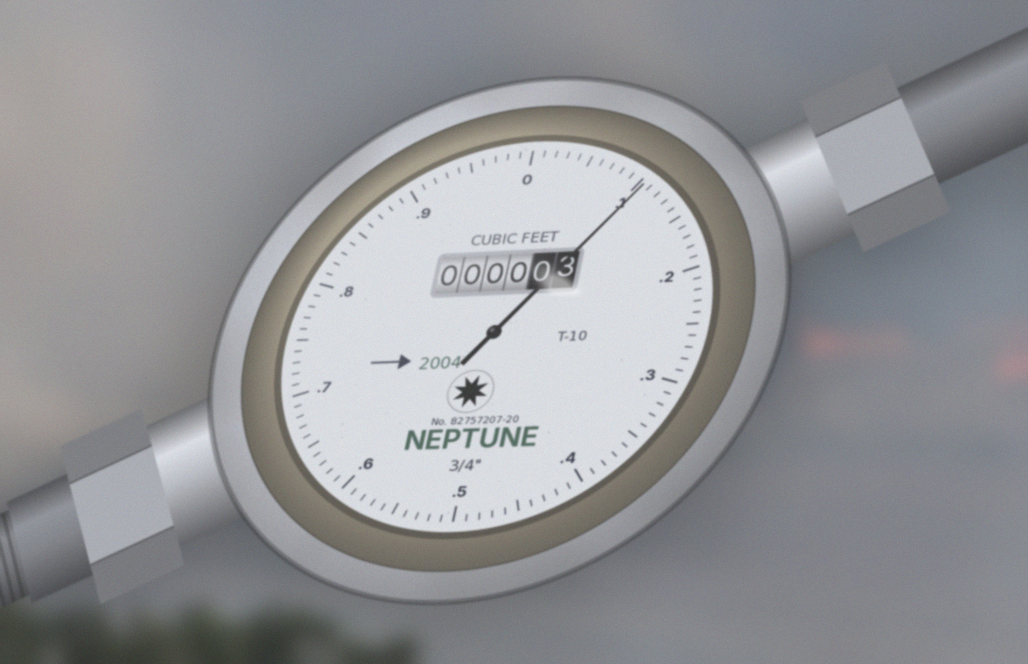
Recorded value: 3.10 ft³
